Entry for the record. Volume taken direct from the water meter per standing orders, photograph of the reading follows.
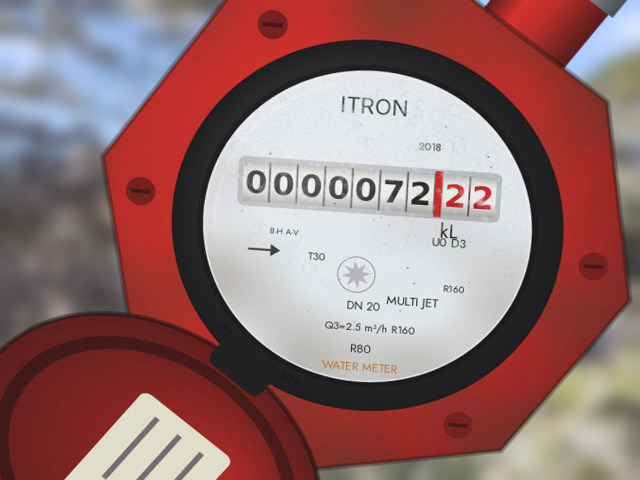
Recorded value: 72.22 kL
